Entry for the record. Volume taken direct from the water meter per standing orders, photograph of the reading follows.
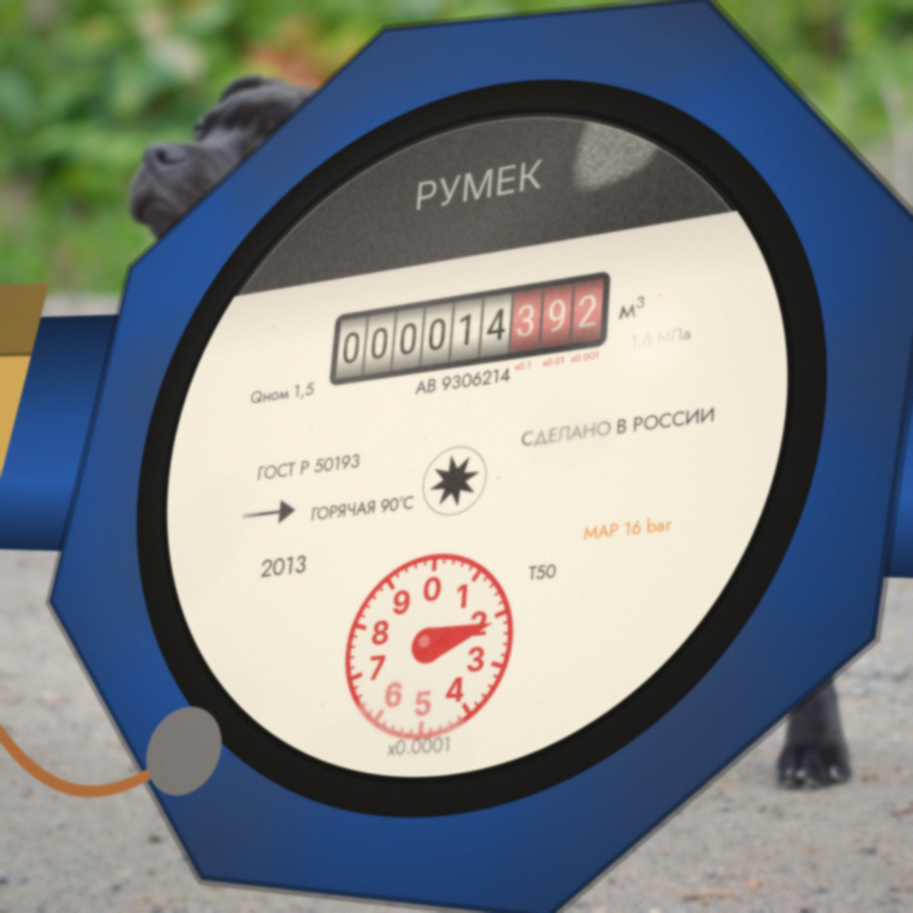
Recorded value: 14.3922 m³
